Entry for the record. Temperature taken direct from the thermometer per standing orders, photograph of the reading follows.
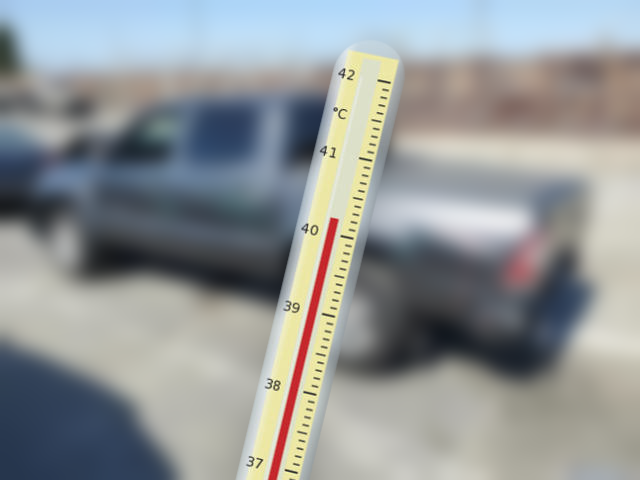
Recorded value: 40.2 °C
